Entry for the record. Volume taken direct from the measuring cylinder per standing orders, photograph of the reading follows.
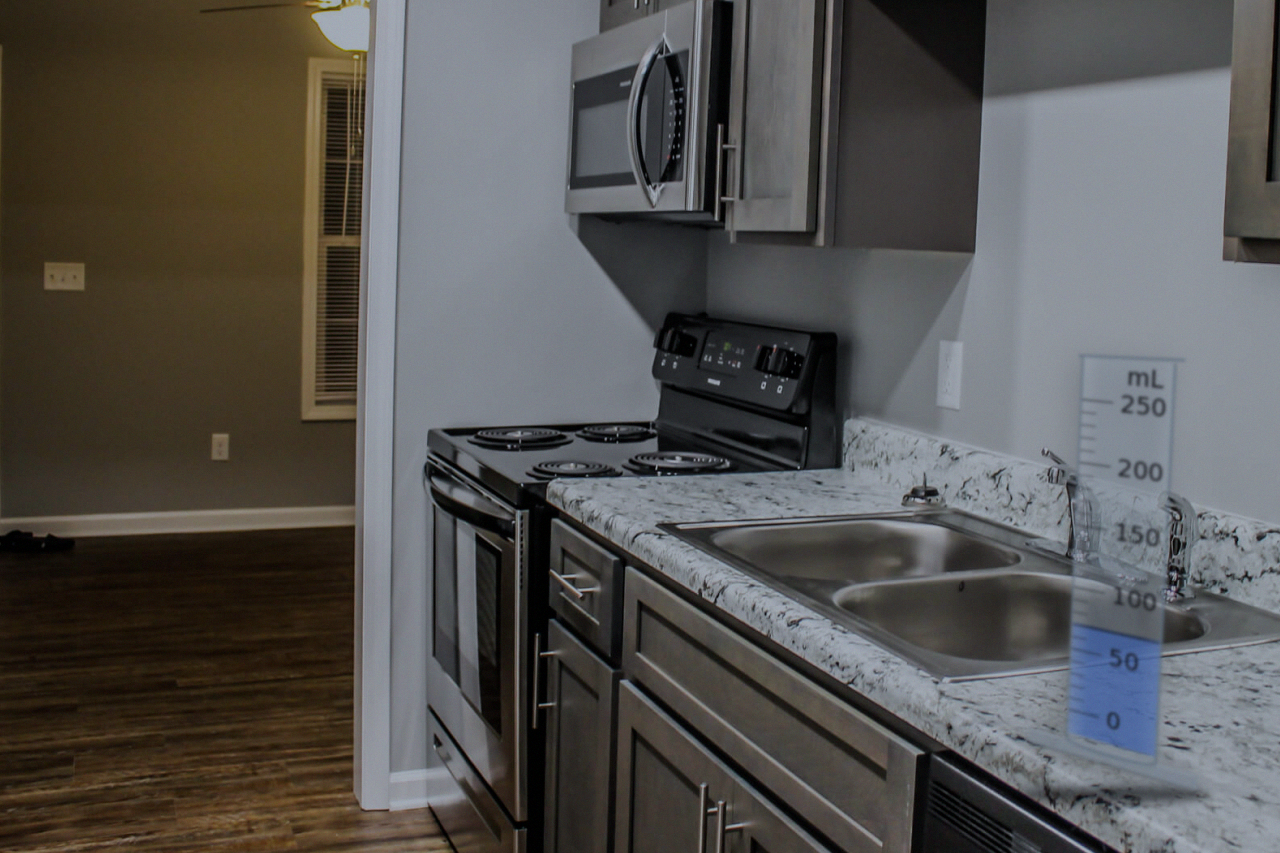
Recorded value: 70 mL
